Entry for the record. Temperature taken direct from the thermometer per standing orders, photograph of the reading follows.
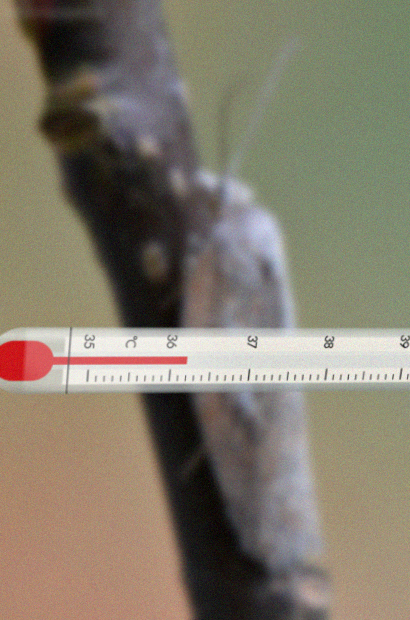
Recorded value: 36.2 °C
